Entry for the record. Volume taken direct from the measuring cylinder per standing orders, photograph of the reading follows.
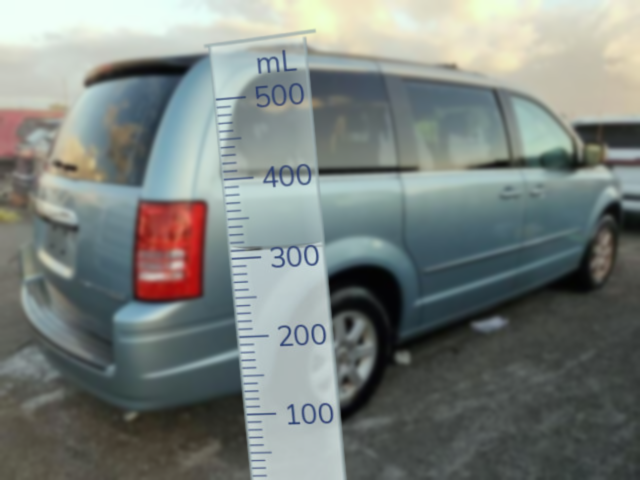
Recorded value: 310 mL
